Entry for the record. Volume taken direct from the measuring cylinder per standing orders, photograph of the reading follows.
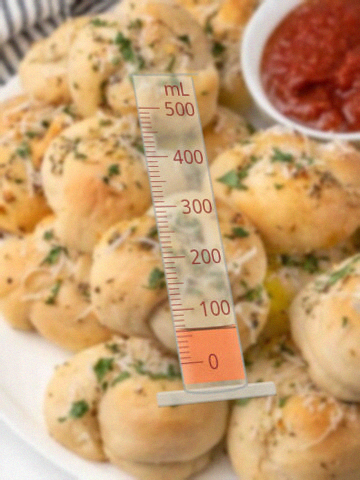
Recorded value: 60 mL
